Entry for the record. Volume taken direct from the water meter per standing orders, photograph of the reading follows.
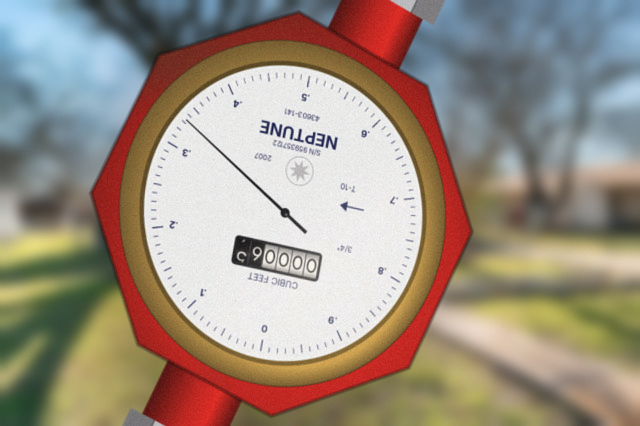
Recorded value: 65.33 ft³
